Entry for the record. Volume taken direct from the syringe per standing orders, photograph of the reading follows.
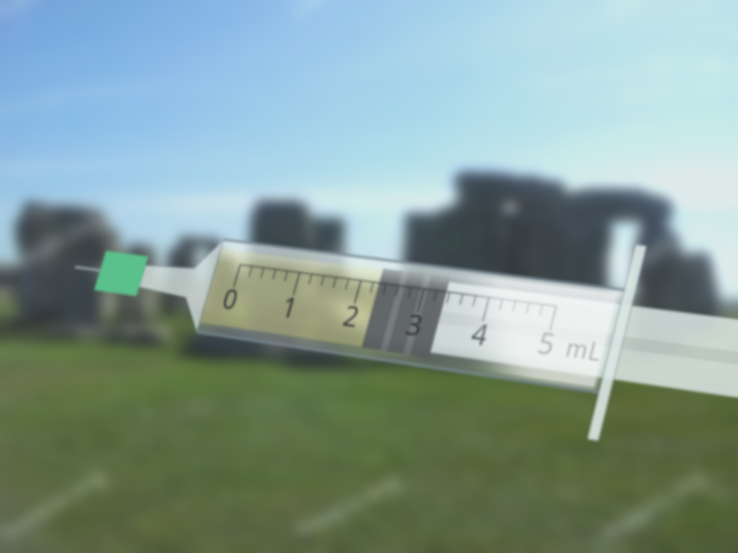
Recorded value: 2.3 mL
